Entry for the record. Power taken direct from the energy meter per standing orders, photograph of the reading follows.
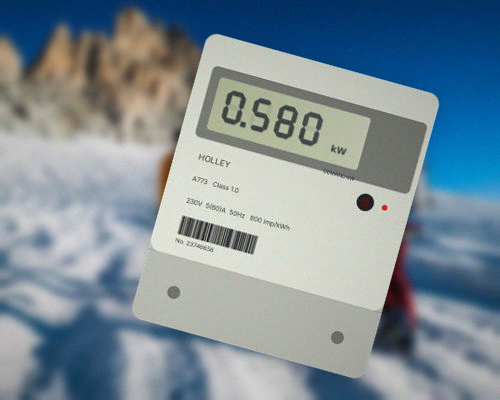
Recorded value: 0.580 kW
